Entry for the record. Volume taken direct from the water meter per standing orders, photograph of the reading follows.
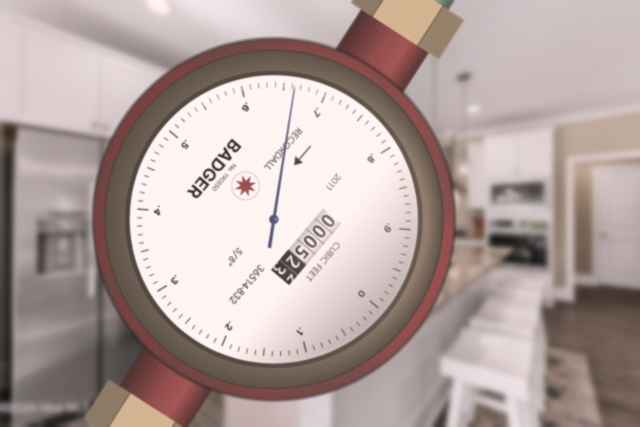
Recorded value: 522.66 ft³
